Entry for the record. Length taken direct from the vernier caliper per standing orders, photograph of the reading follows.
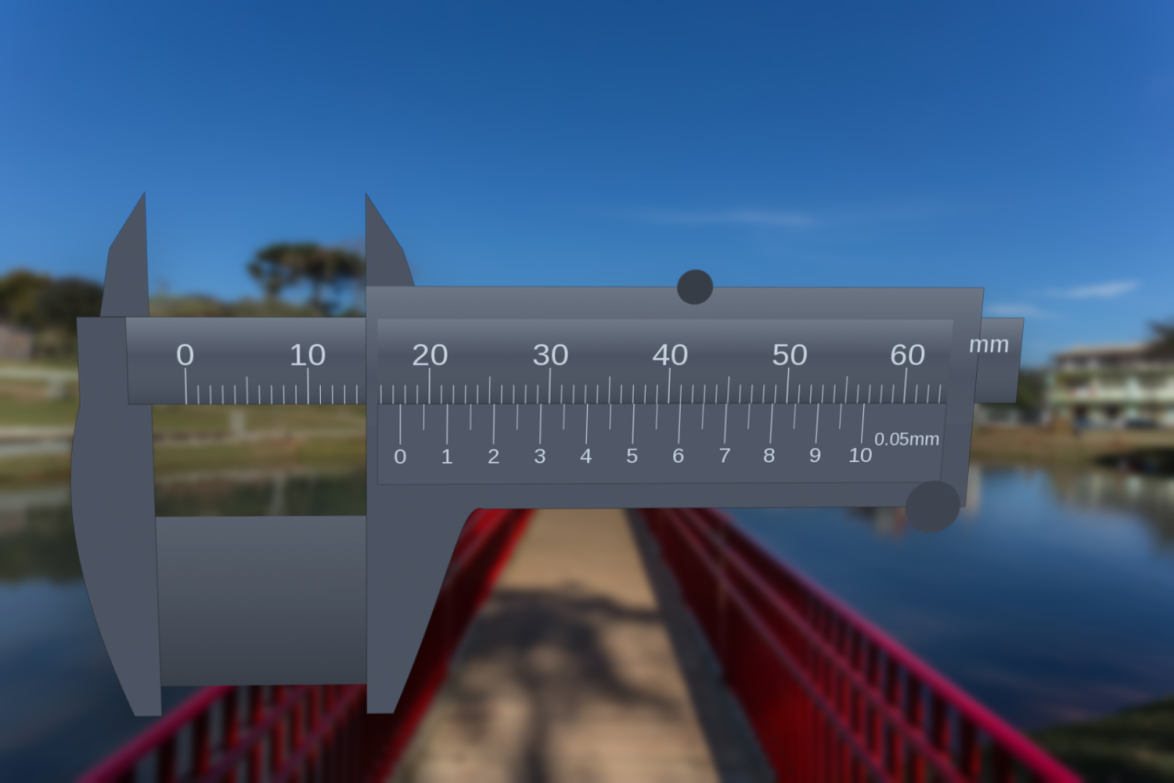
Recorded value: 17.6 mm
